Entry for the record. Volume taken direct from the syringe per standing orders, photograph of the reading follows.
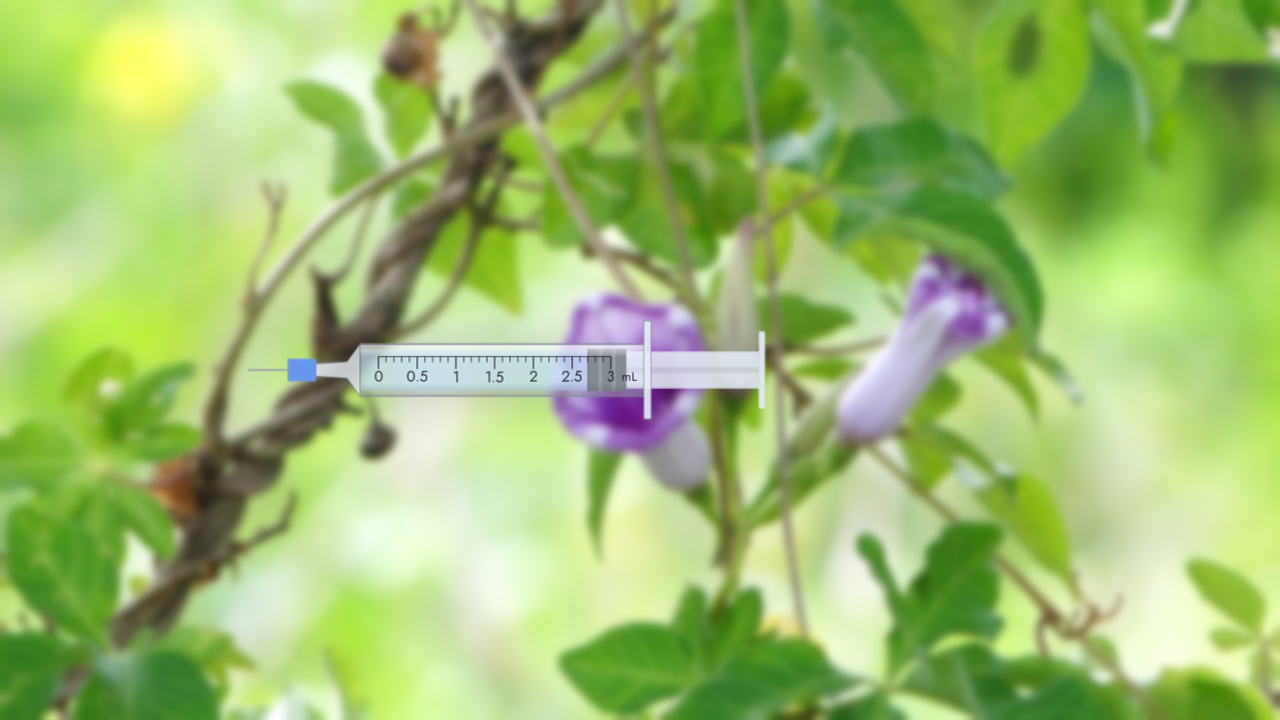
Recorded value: 2.7 mL
